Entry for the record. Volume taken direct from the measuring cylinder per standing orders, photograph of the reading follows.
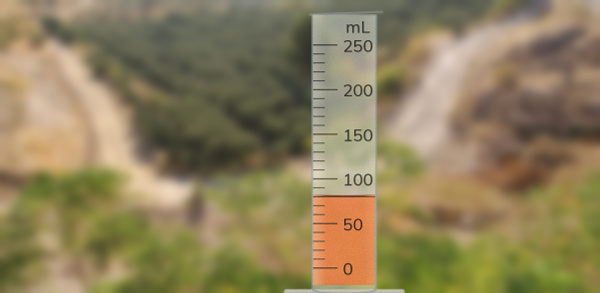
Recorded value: 80 mL
